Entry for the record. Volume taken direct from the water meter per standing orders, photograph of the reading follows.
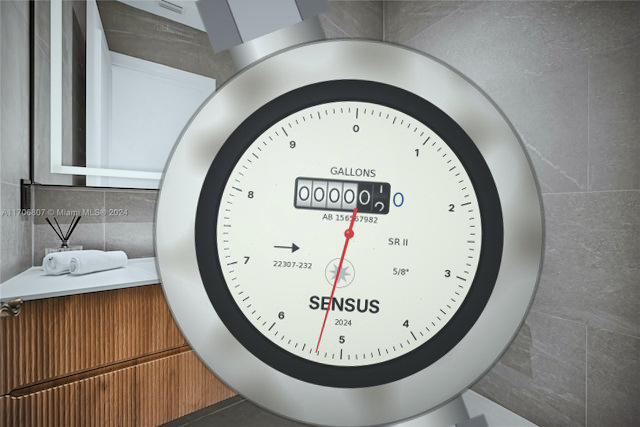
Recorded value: 15.3 gal
